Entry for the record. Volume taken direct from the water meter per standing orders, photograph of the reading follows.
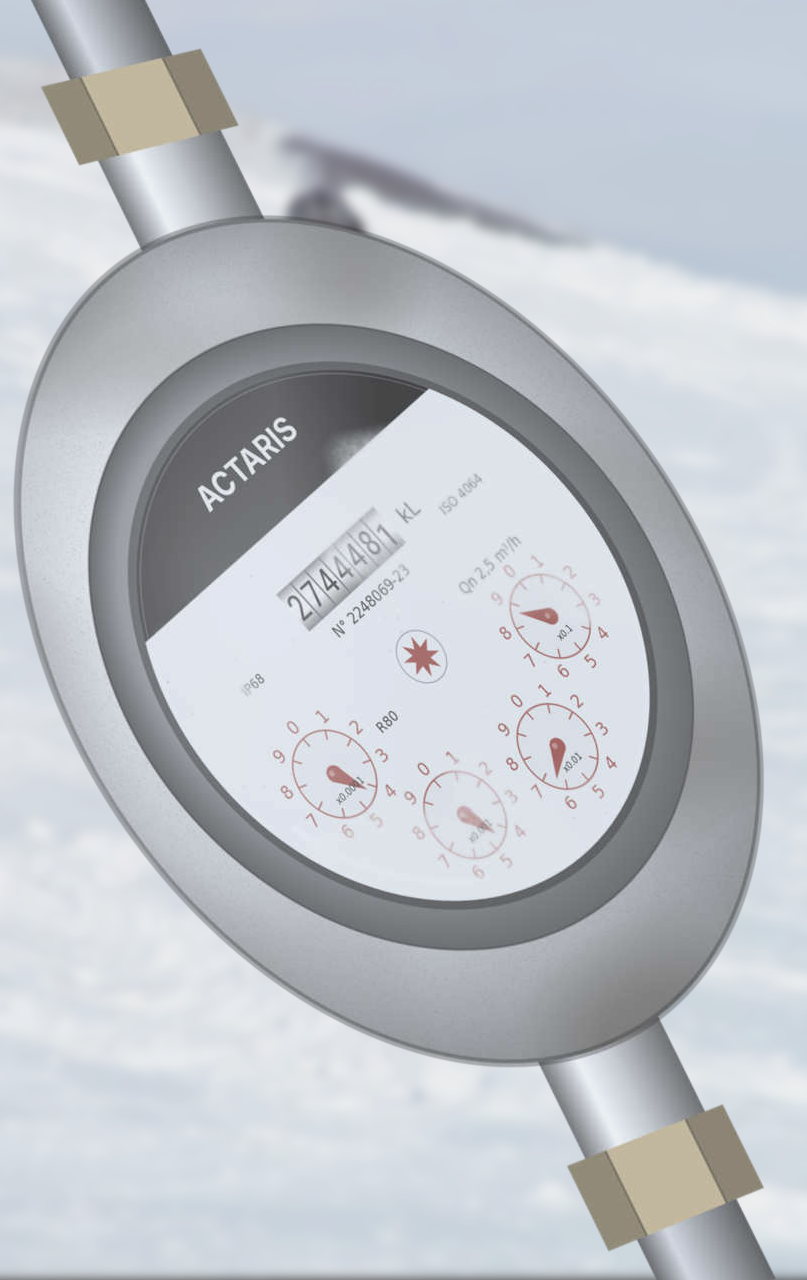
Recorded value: 2744480.8644 kL
